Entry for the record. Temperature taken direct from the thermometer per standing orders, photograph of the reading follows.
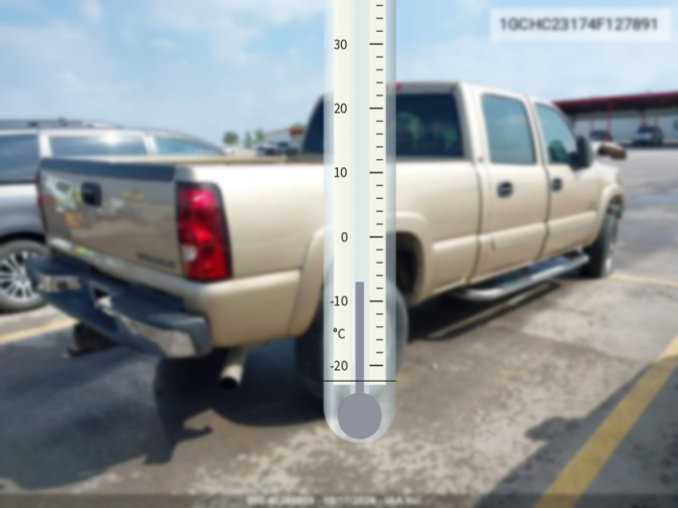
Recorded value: -7 °C
